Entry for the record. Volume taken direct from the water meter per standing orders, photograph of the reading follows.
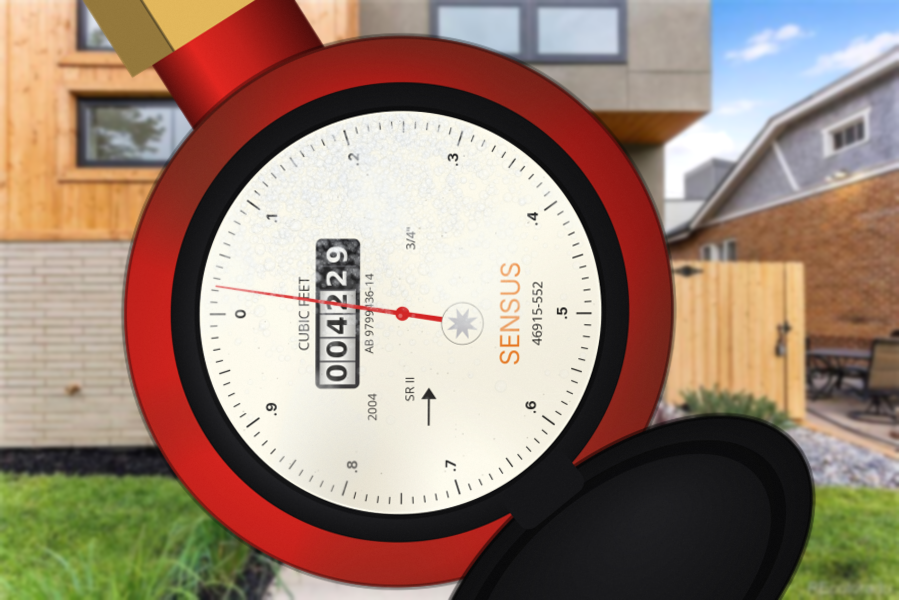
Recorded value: 4229.02 ft³
